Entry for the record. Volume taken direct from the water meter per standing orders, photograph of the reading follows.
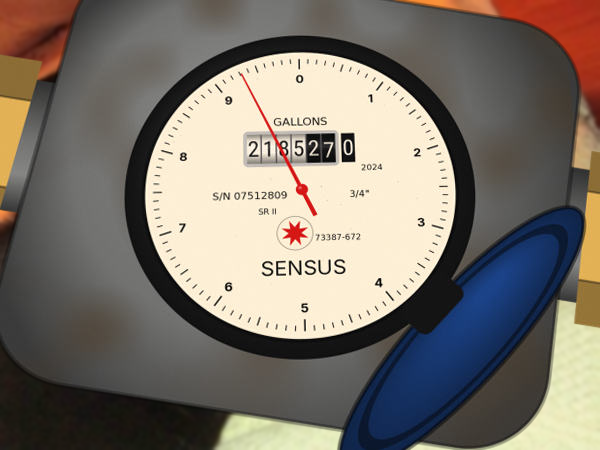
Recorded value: 2185269.3 gal
